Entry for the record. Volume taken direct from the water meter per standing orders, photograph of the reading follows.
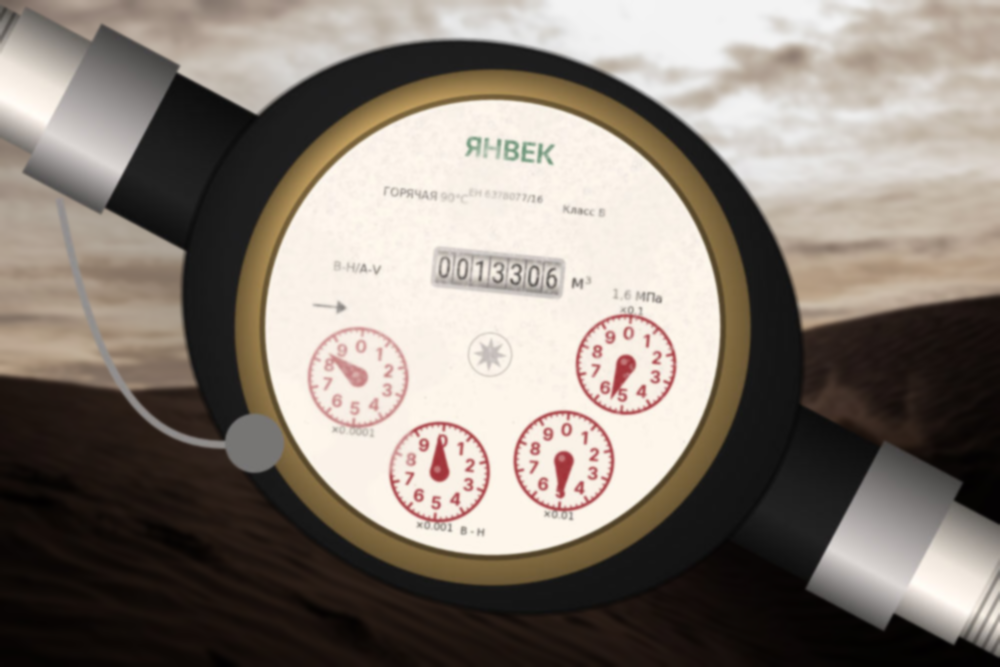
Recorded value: 13306.5498 m³
